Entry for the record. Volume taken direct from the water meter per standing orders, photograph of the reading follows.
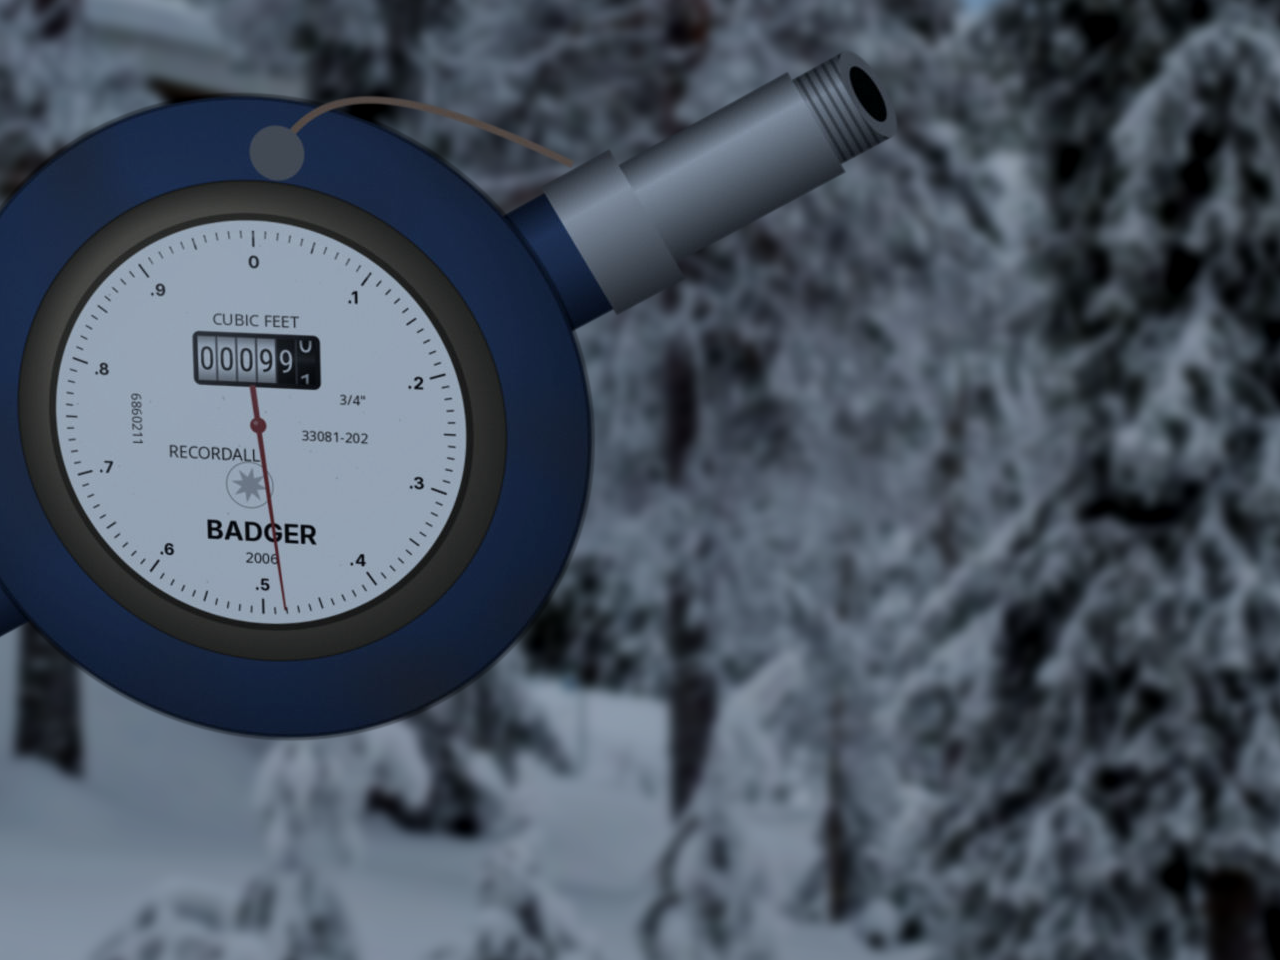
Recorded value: 990.48 ft³
